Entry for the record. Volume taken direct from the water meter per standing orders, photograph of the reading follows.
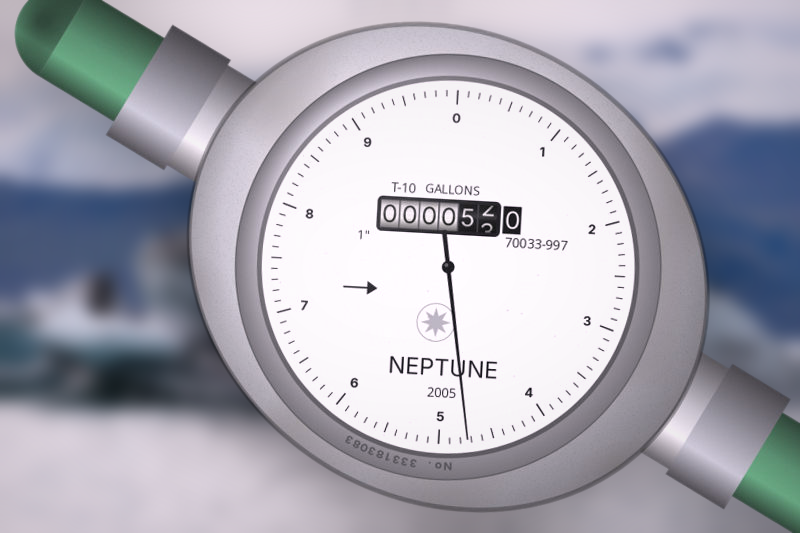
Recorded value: 524.7 gal
